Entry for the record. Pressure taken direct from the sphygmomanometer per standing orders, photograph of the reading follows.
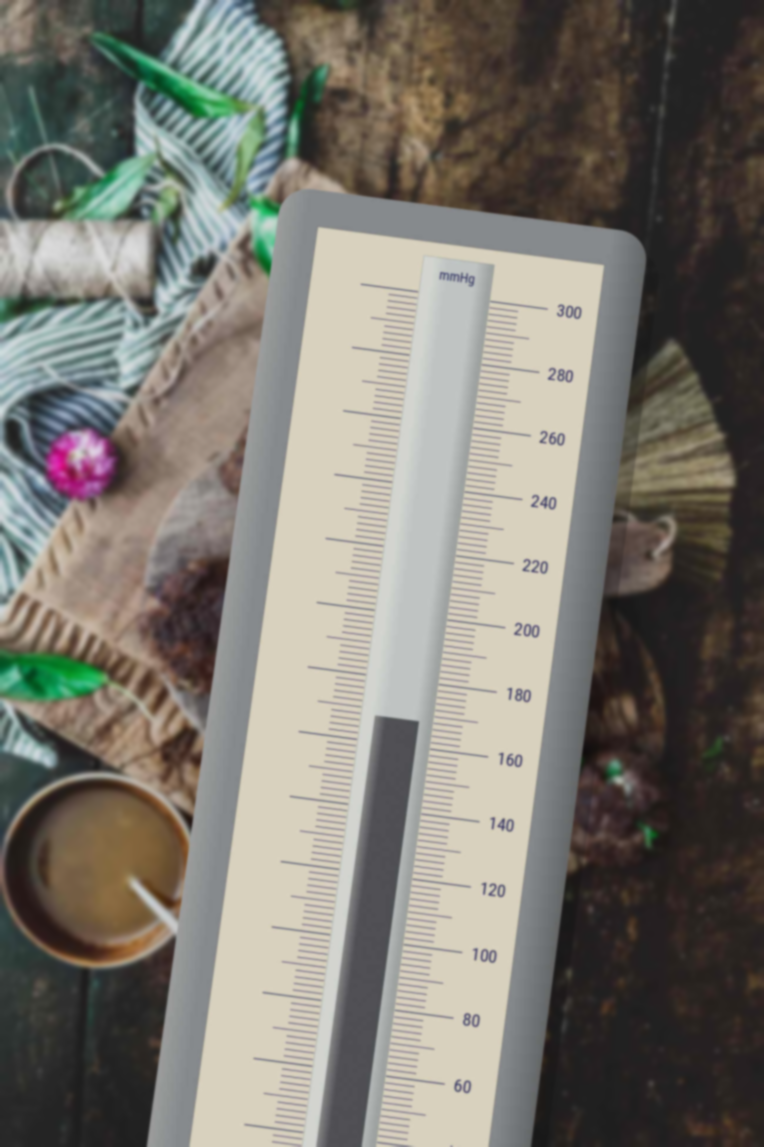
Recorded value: 168 mmHg
